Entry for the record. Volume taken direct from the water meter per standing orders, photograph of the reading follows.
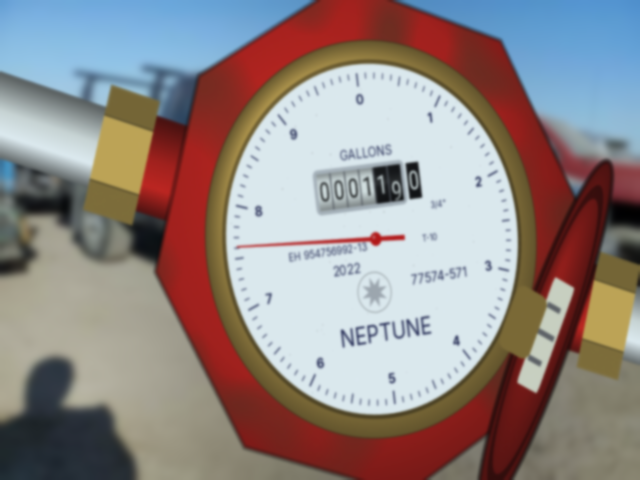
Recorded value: 1187.6 gal
